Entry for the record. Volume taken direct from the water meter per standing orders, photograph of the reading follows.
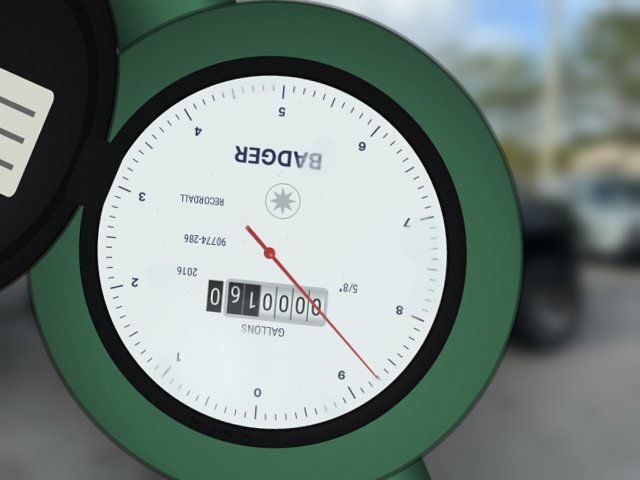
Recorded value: 158.7 gal
